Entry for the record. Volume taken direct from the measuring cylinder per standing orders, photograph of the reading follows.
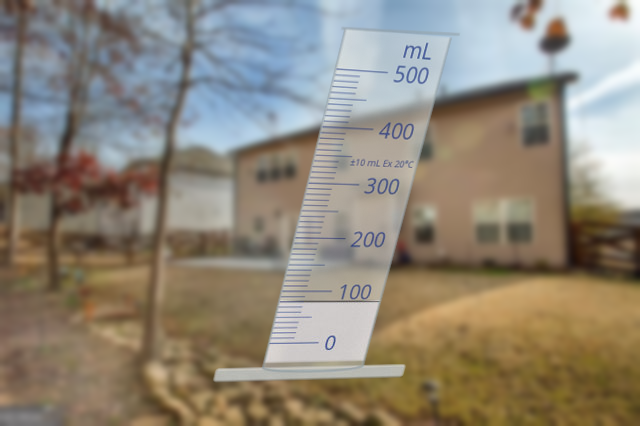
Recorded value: 80 mL
